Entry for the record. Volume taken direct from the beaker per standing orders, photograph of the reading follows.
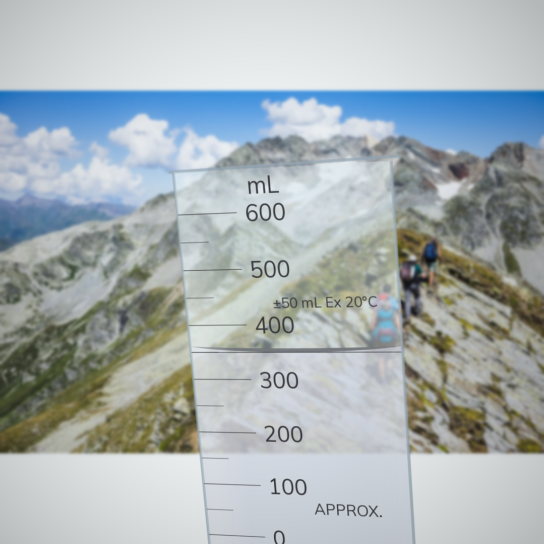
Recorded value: 350 mL
